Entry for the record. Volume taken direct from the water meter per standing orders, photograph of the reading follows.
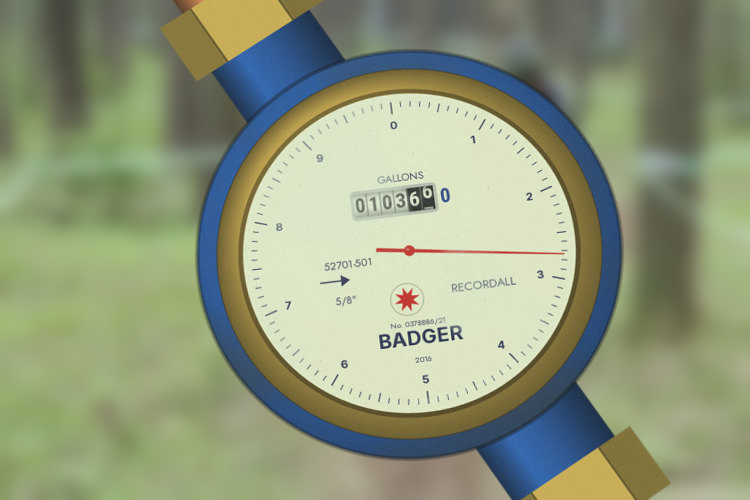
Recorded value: 103662.7 gal
